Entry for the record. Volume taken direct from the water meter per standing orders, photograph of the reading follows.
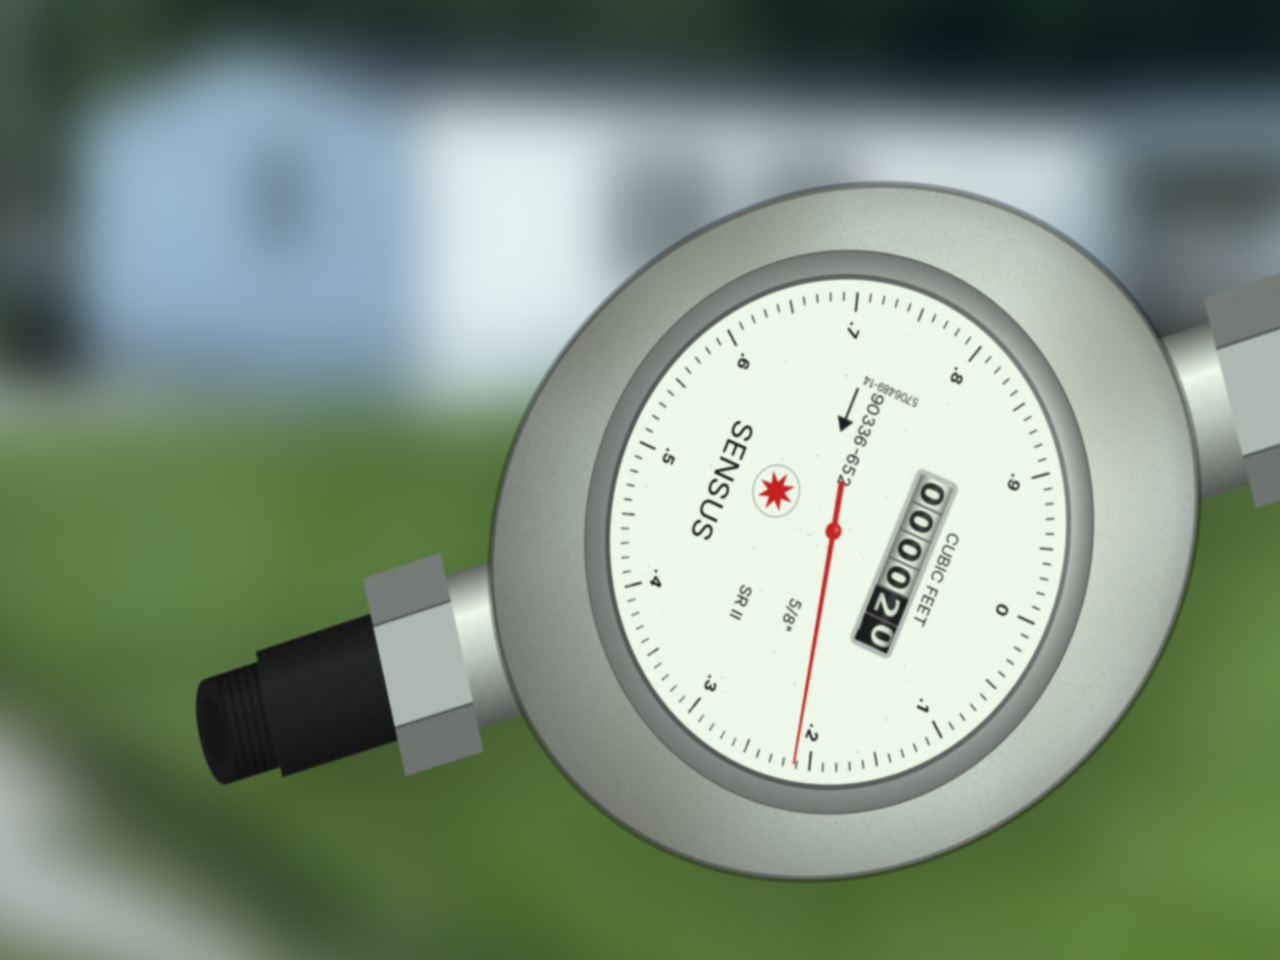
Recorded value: 20.21 ft³
